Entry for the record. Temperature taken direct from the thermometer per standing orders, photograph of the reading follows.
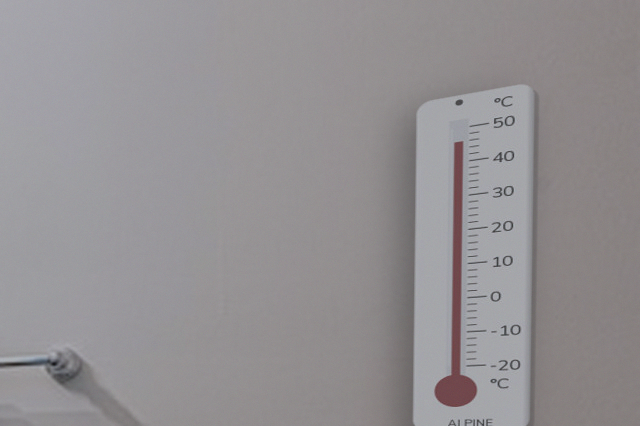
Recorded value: 46 °C
